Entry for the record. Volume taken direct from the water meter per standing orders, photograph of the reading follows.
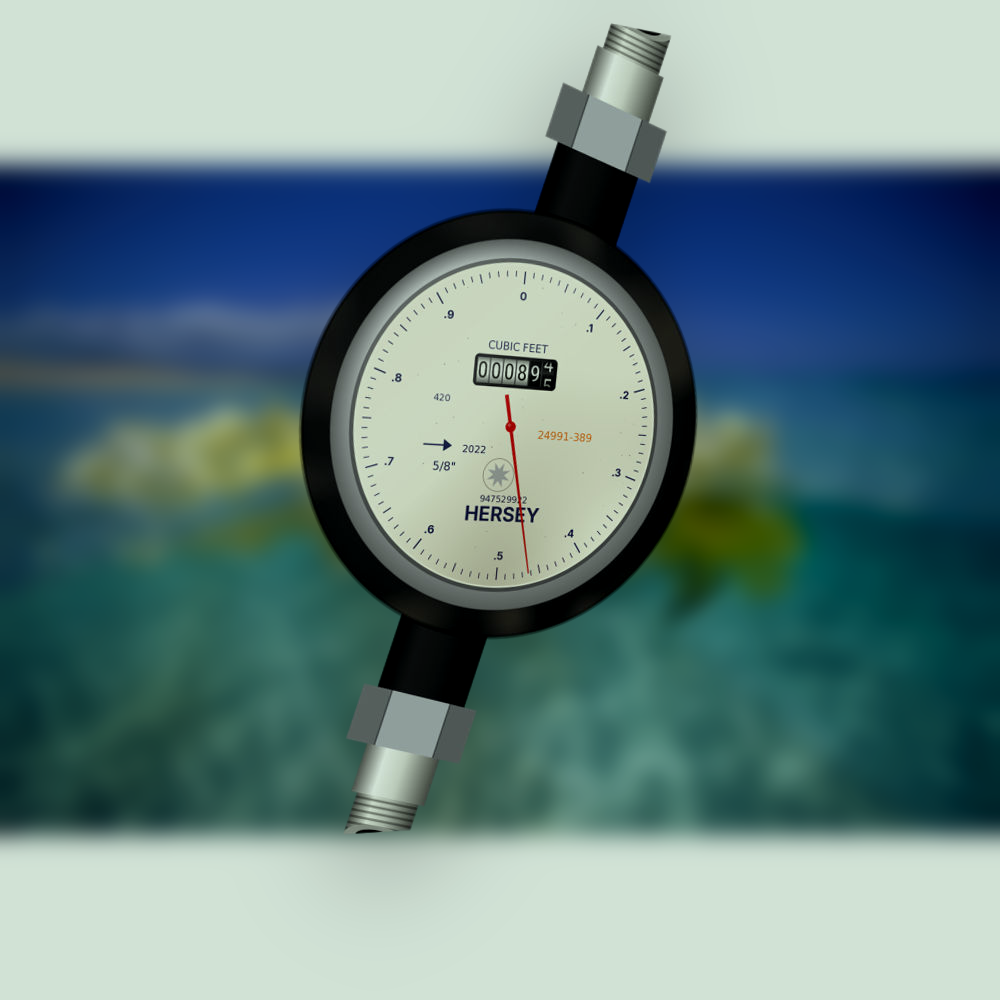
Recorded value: 894.46 ft³
